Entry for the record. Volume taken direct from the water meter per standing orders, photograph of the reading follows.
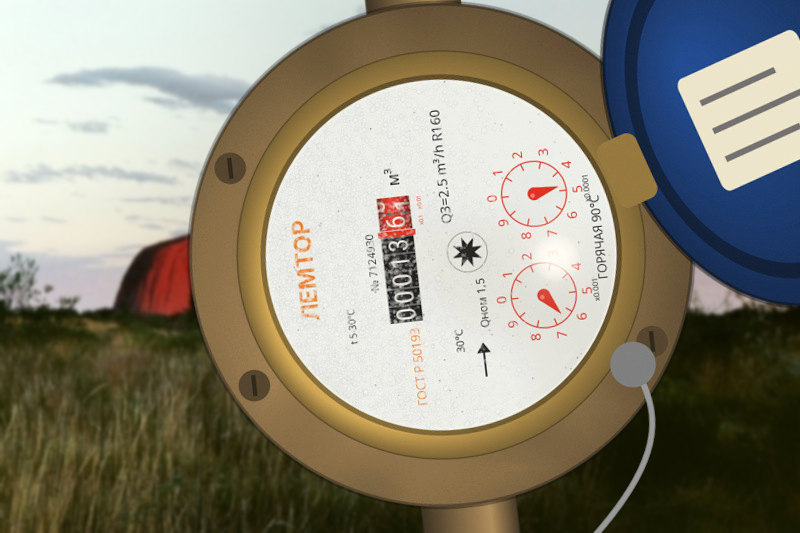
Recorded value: 13.6064 m³
